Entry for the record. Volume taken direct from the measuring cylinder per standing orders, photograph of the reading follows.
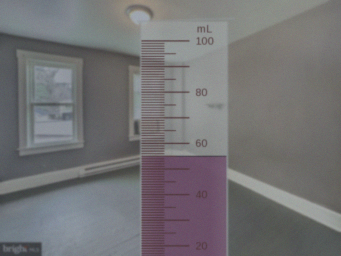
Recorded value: 55 mL
